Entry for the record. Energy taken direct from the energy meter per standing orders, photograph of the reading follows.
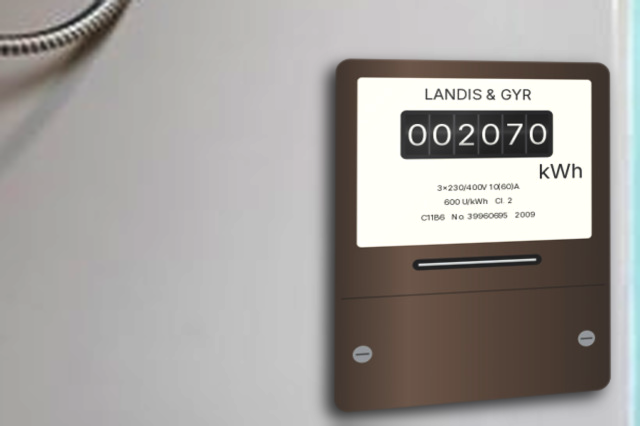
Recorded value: 2070 kWh
